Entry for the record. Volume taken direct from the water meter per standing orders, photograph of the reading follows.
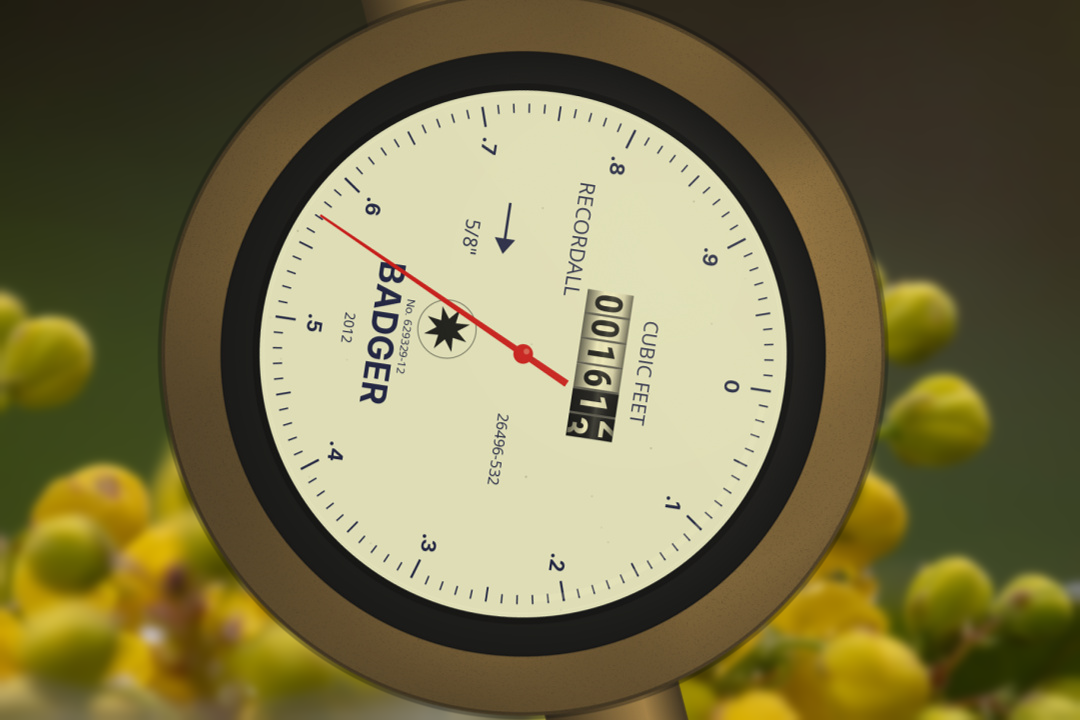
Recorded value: 1612.57 ft³
